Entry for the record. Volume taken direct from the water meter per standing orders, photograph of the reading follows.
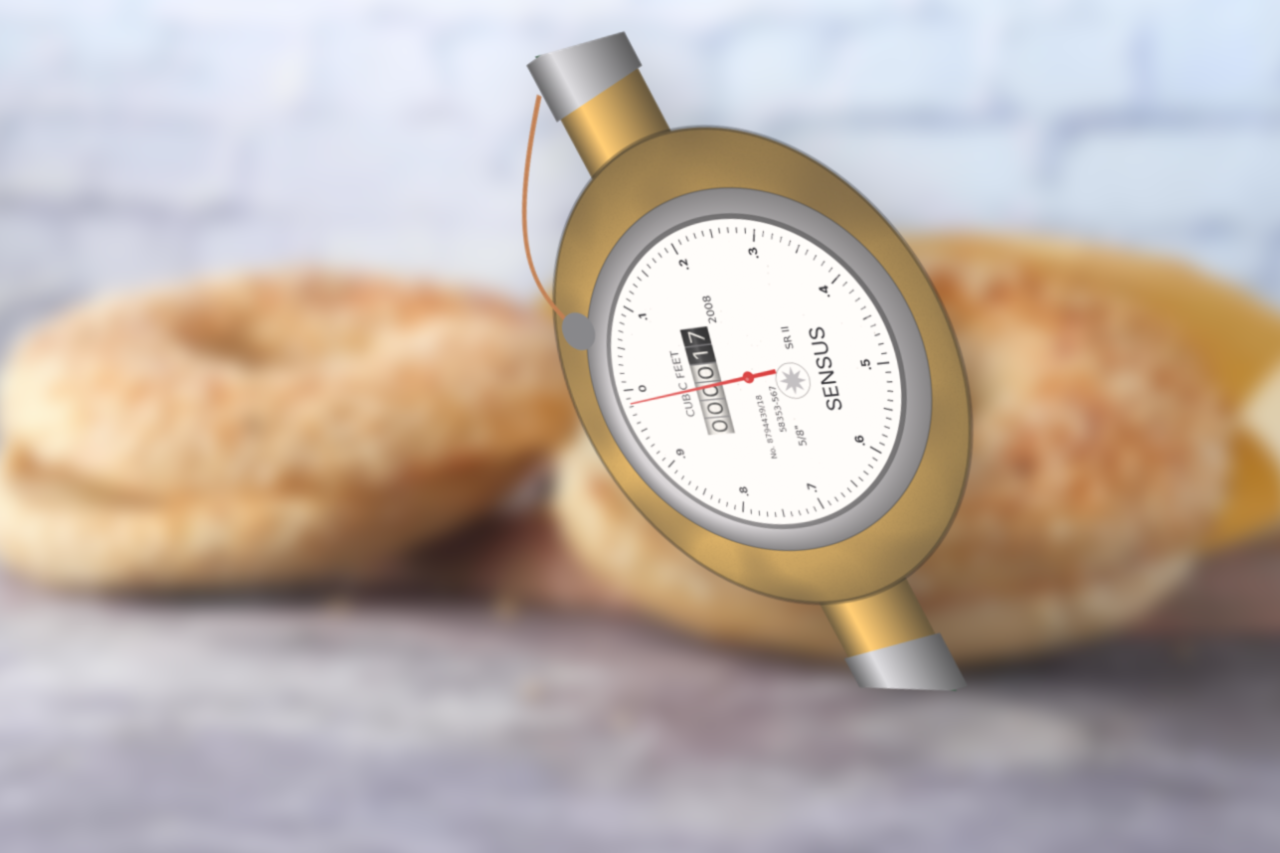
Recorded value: 16.98 ft³
